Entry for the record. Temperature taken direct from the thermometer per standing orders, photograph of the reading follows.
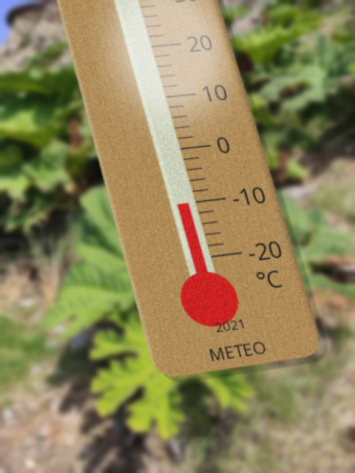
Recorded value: -10 °C
